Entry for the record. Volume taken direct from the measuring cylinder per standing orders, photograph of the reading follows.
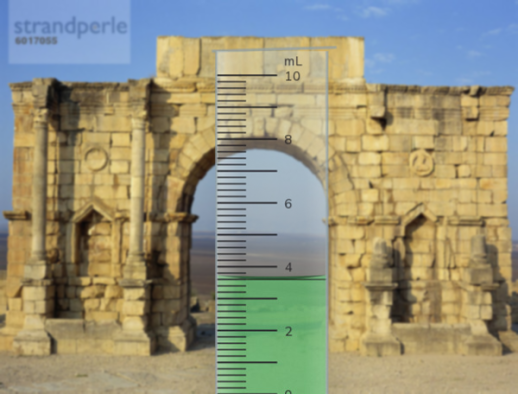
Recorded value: 3.6 mL
